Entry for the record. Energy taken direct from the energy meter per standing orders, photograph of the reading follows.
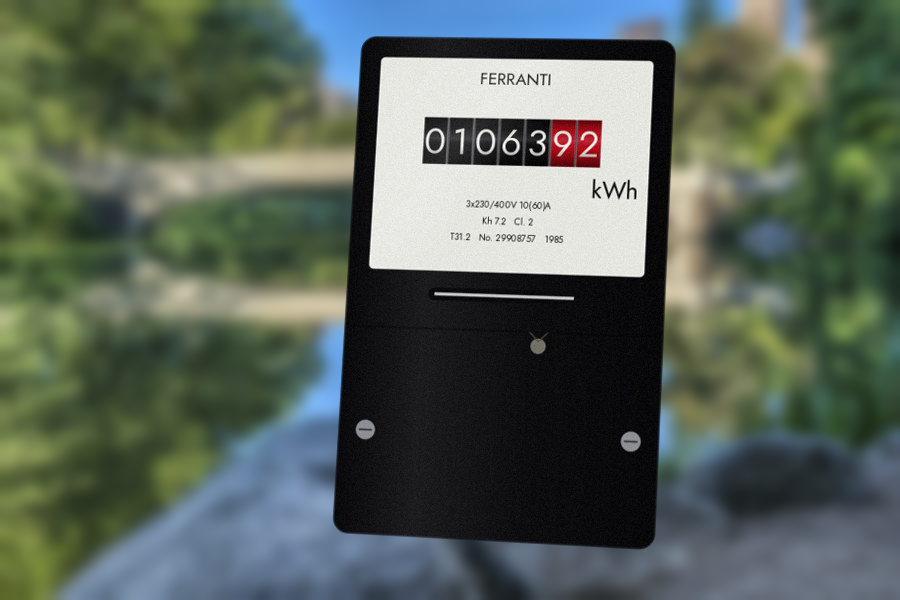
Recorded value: 1063.92 kWh
